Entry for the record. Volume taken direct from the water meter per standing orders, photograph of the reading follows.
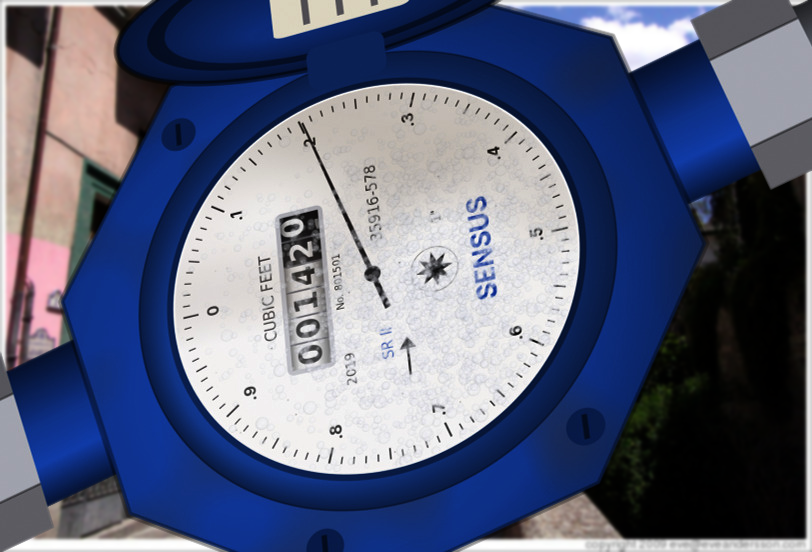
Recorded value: 1420.20 ft³
